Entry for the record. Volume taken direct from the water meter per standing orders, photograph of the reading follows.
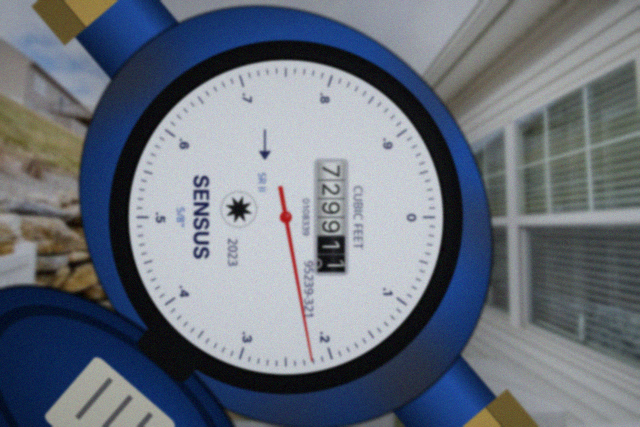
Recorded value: 729911.22 ft³
